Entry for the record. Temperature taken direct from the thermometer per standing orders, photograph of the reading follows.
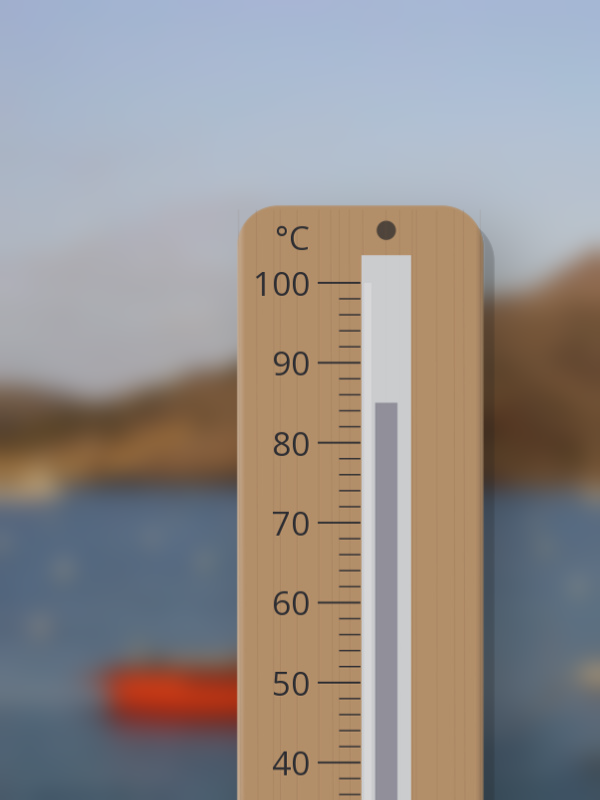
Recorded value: 85 °C
